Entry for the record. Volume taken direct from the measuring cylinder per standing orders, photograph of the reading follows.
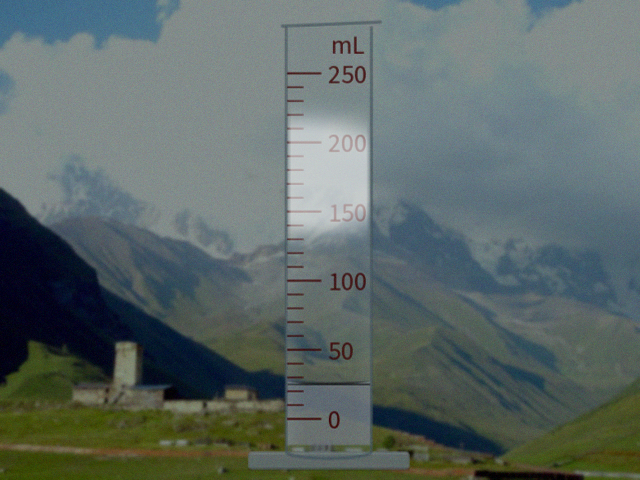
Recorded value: 25 mL
